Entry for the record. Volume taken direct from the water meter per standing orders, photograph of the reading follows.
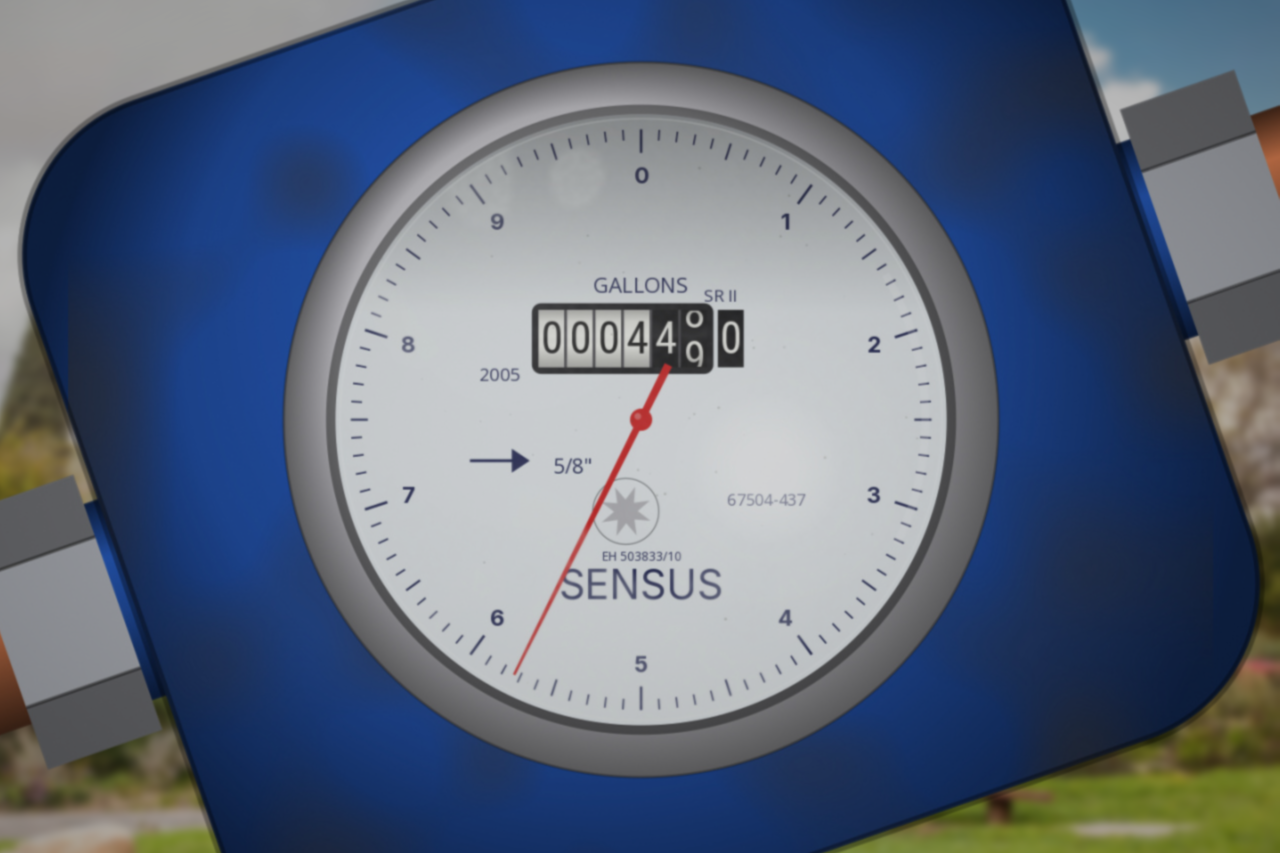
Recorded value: 4485.7 gal
